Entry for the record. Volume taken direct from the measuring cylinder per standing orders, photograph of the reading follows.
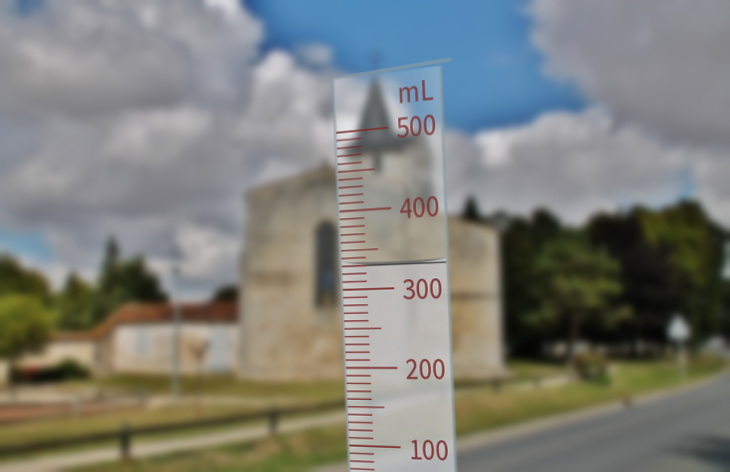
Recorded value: 330 mL
